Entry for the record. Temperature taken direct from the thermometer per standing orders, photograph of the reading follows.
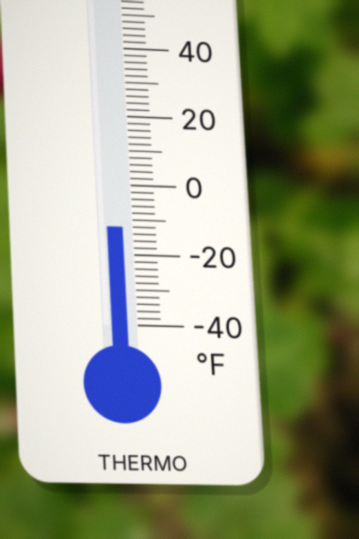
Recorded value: -12 °F
